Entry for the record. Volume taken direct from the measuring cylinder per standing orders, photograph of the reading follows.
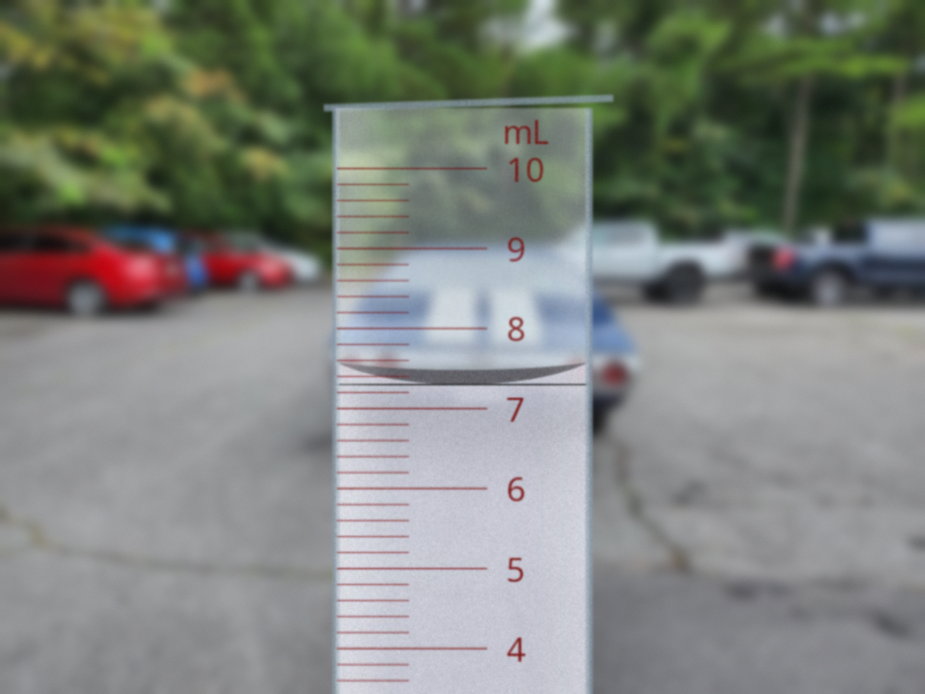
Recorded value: 7.3 mL
